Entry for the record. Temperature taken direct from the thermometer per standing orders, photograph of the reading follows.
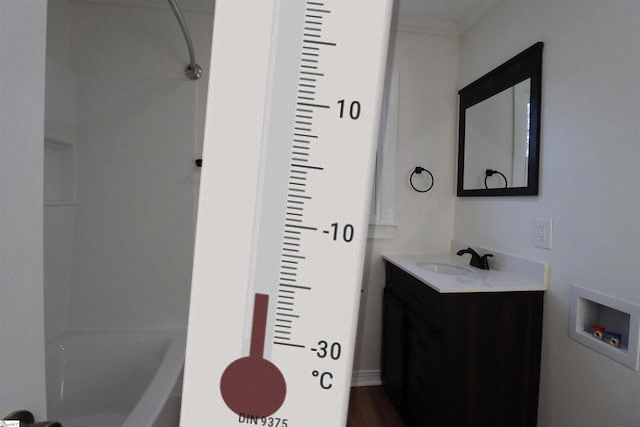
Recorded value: -22 °C
